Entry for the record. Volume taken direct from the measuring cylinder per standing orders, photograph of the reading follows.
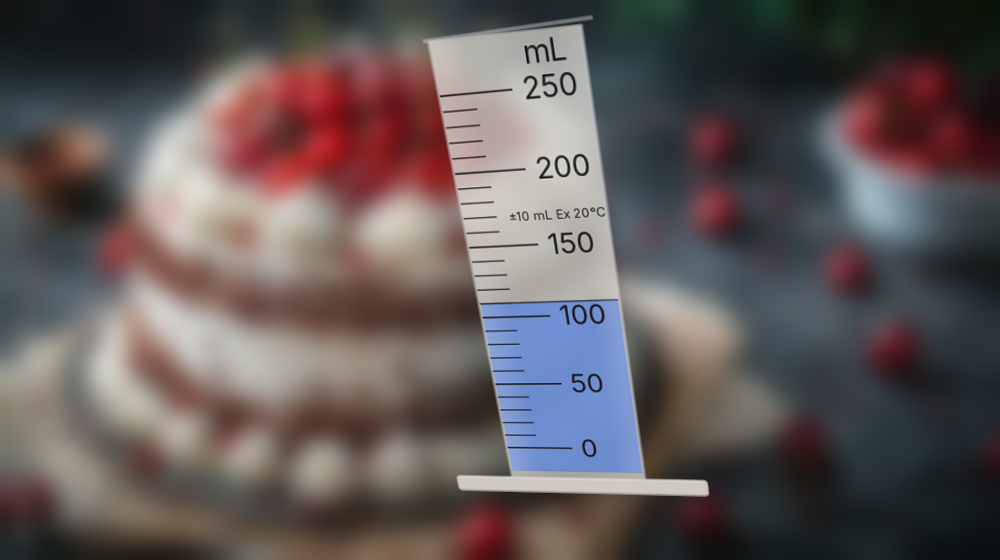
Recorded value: 110 mL
